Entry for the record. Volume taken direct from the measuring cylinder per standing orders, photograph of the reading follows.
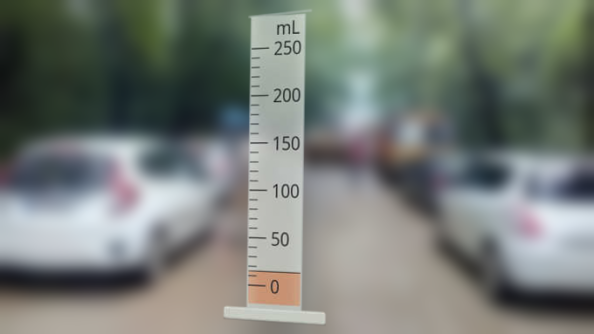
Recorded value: 15 mL
